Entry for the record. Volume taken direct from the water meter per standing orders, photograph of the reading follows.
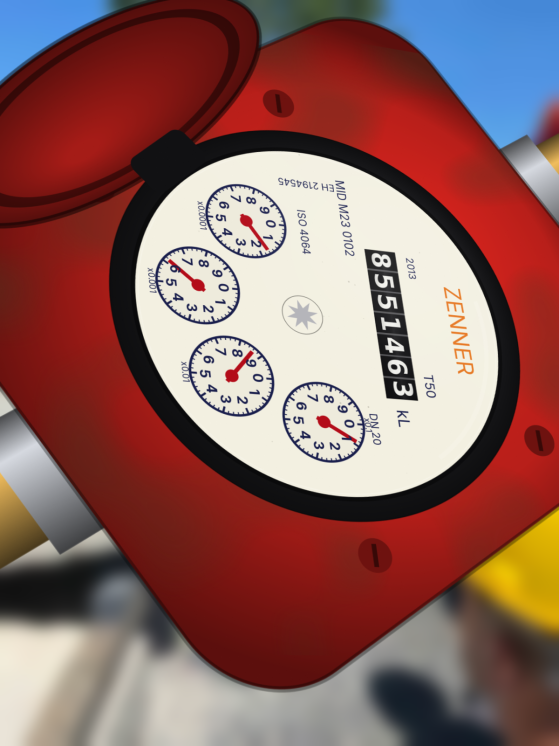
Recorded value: 8551463.0861 kL
